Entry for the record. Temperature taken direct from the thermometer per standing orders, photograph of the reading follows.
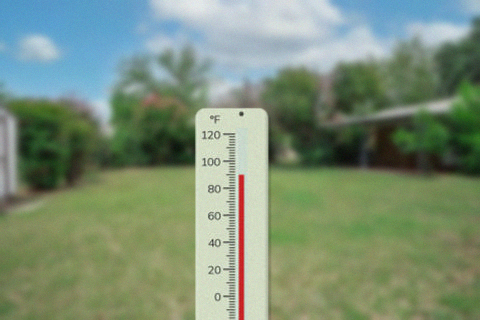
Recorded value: 90 °F
